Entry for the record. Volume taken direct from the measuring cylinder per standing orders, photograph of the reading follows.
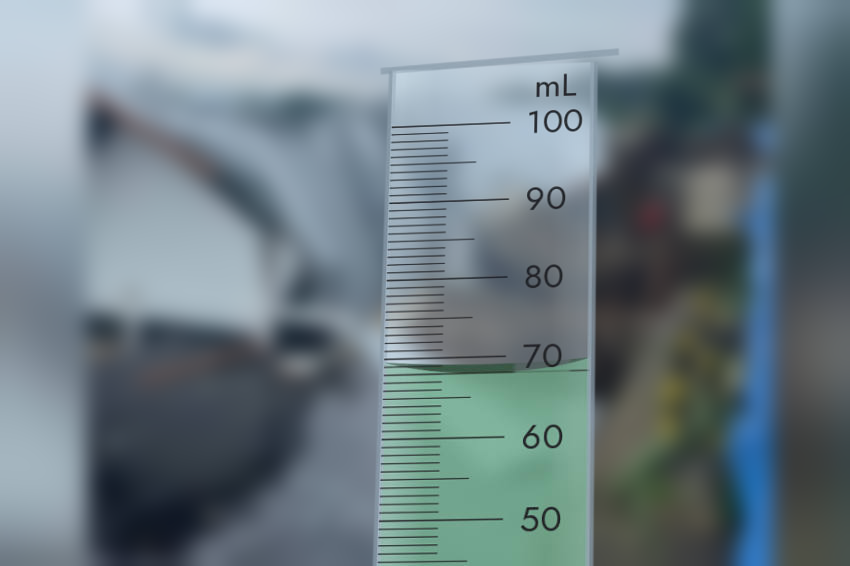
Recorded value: 68 mL
